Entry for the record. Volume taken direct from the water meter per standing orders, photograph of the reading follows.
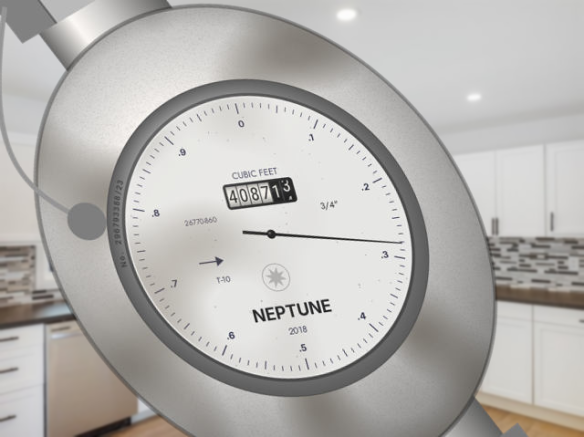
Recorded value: 408713.28 ft³
